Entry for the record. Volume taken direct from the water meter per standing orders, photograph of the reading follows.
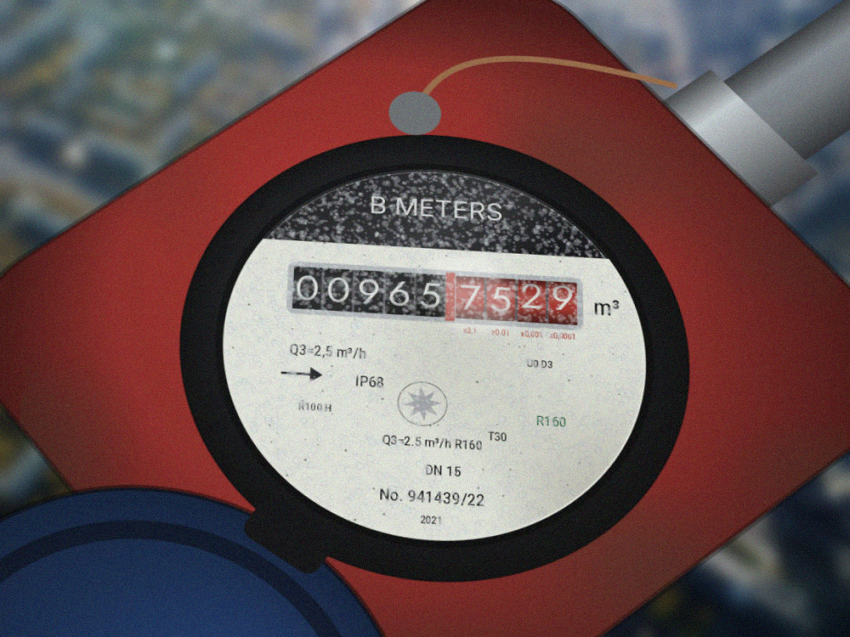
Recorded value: 965.7529 m³
